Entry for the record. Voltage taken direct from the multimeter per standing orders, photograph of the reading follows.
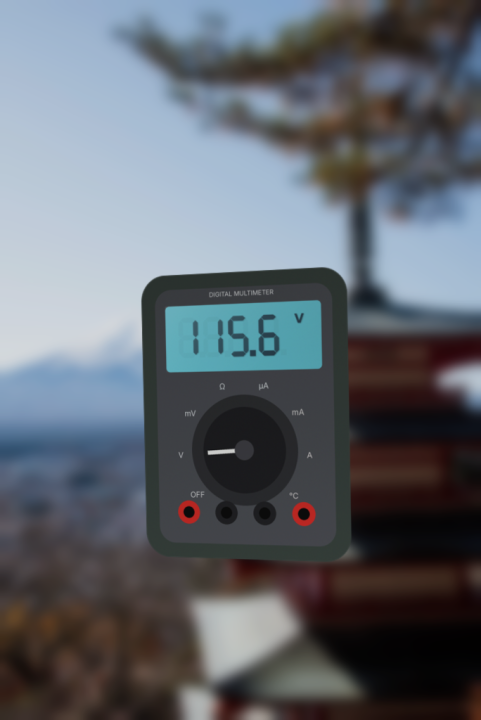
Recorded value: 115.6 V
